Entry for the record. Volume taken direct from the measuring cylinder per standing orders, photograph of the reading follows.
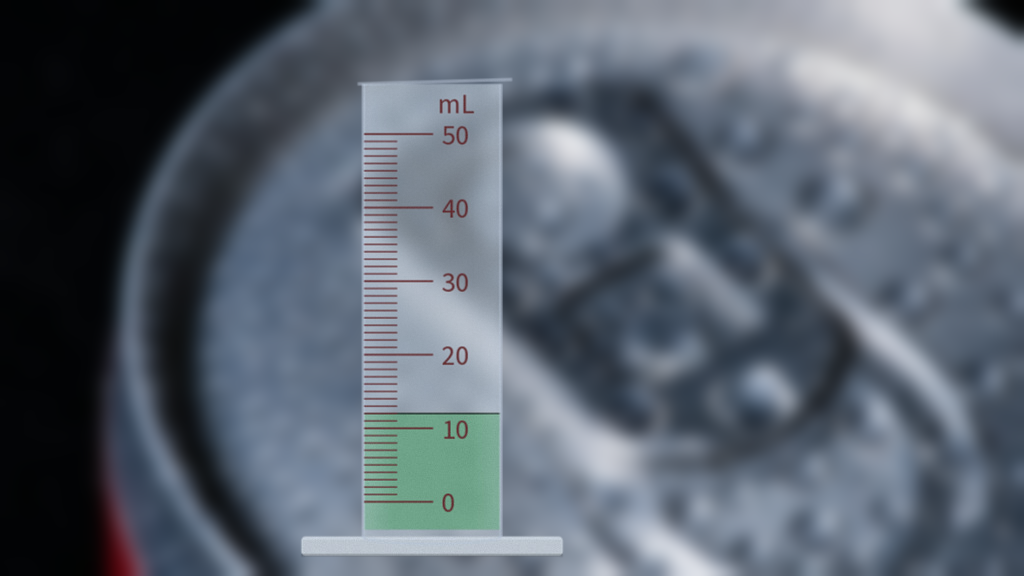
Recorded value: 12 mL
